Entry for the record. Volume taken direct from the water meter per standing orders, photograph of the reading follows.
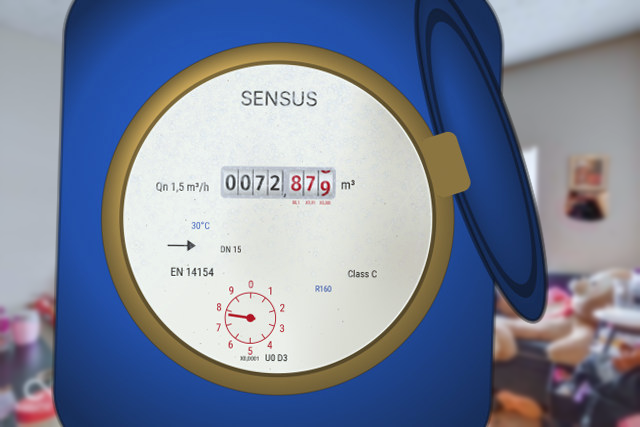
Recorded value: 72.8787 m³
